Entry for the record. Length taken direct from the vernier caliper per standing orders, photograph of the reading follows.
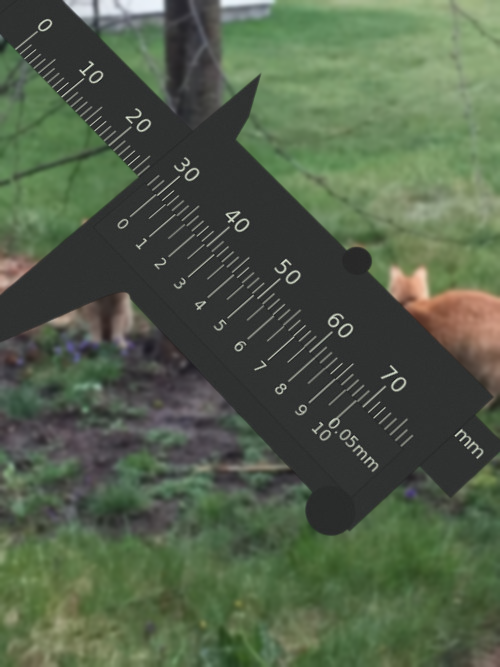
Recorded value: 29.8 mm
